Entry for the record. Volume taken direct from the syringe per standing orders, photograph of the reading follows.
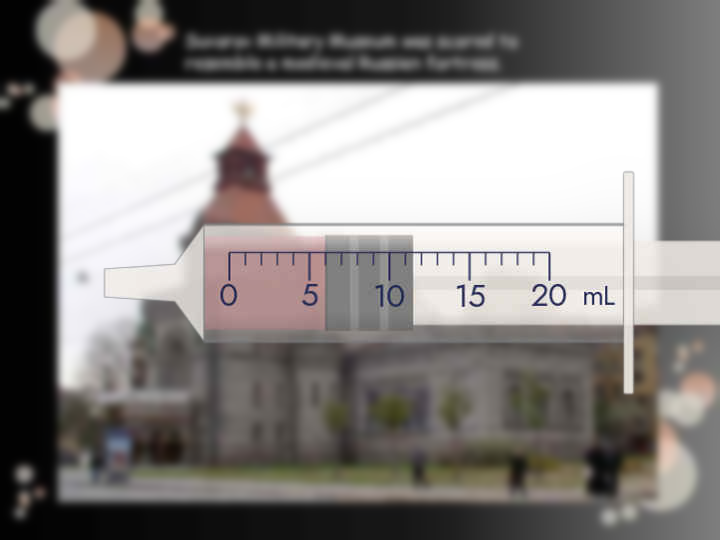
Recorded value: 6 mL
